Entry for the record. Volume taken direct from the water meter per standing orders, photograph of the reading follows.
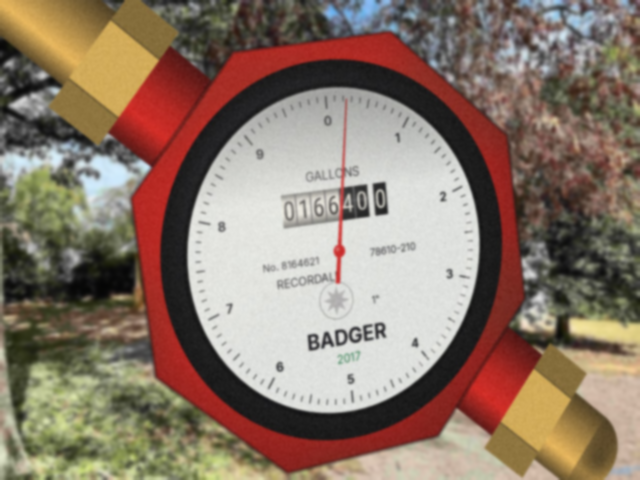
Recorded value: 166400.2 gal
